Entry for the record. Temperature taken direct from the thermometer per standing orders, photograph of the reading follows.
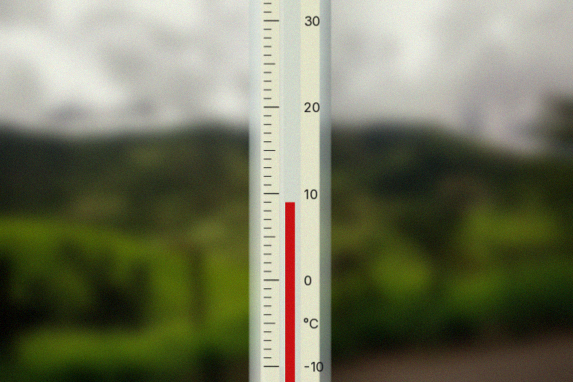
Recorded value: 9 °C
